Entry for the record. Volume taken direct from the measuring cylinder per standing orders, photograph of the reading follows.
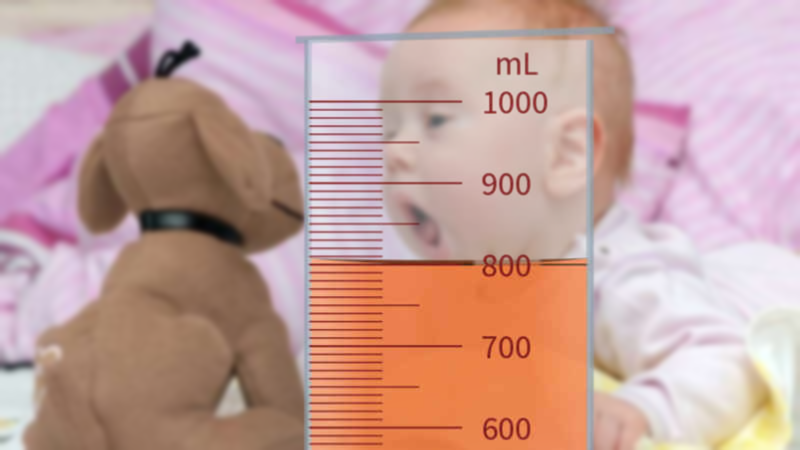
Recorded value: 800 mL
